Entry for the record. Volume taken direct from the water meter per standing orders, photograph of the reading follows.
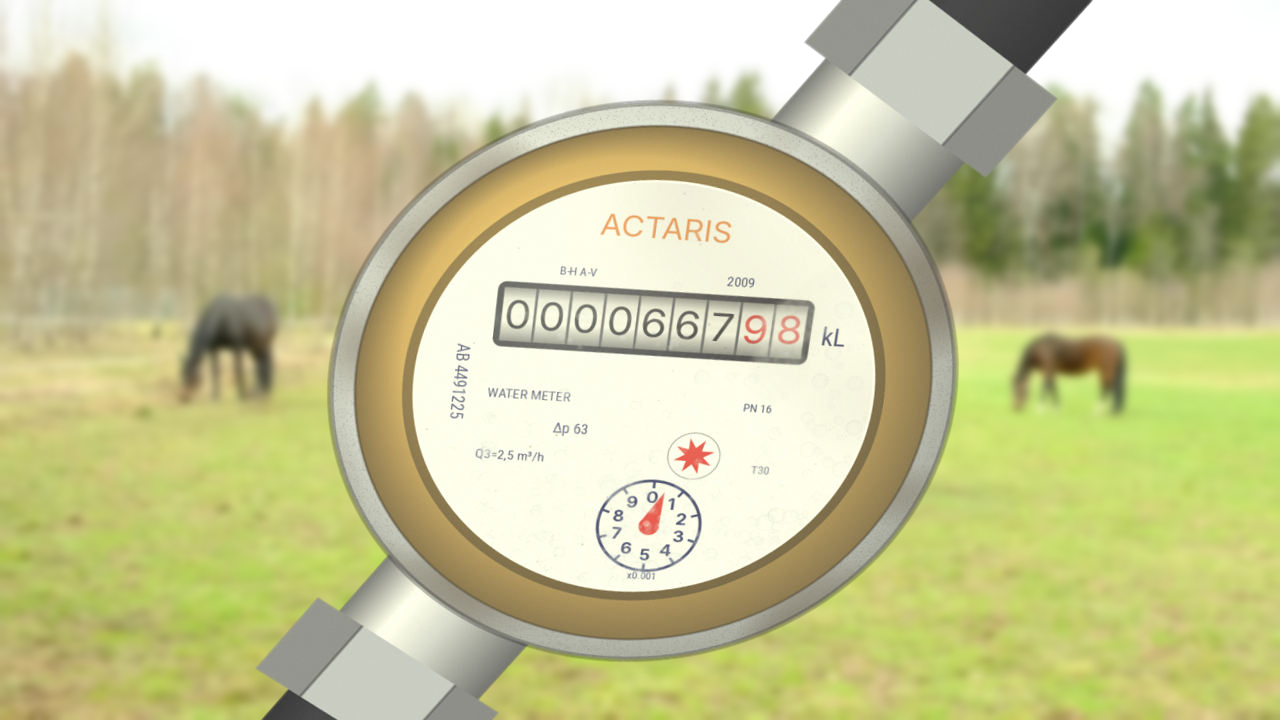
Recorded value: 667.980 kL
